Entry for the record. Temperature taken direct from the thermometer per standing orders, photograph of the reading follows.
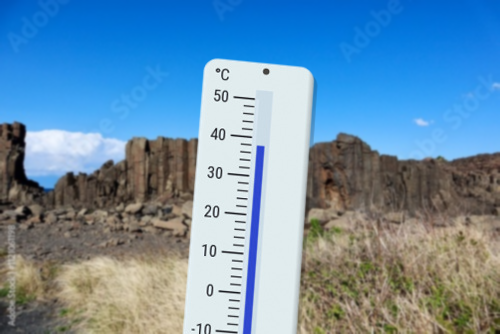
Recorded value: 38 °C
